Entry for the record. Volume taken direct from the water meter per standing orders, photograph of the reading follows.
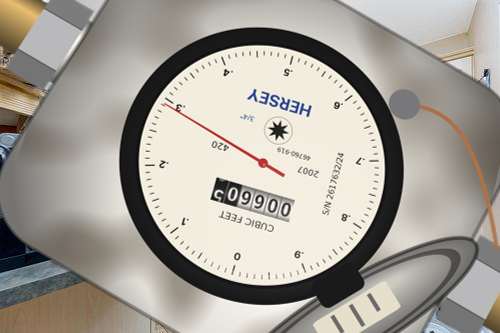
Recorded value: 6605.29 ft³
